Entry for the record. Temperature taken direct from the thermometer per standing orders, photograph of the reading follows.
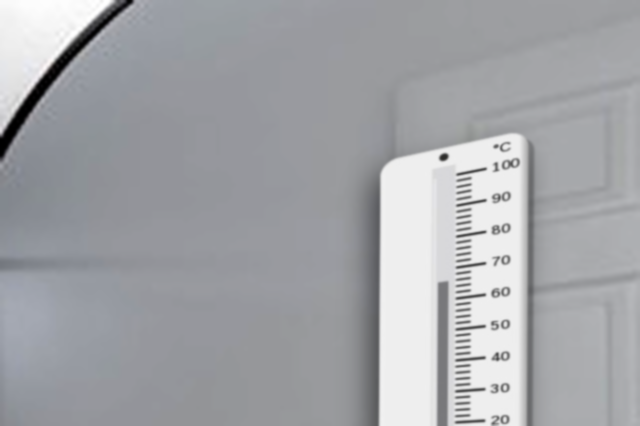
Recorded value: 66 °C
